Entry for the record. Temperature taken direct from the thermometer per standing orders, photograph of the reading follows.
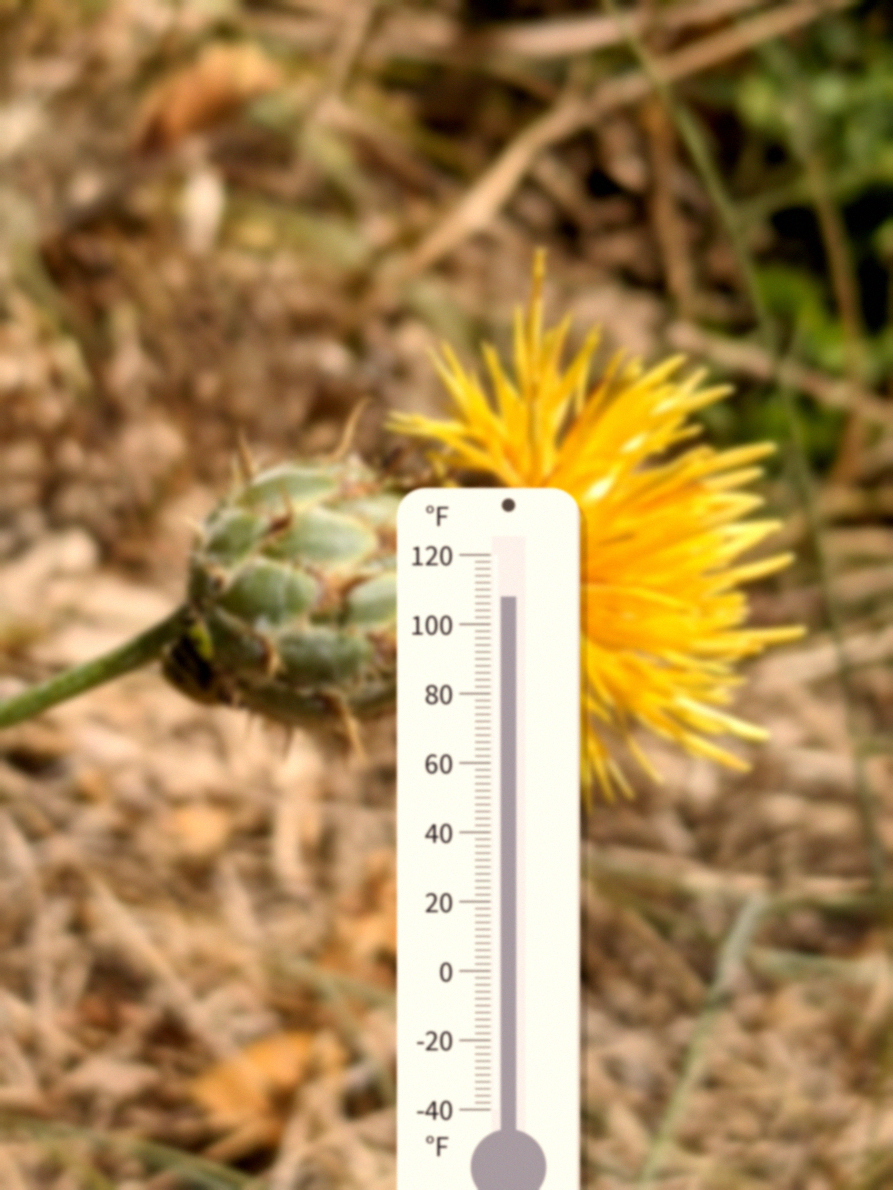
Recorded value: 108 °F
